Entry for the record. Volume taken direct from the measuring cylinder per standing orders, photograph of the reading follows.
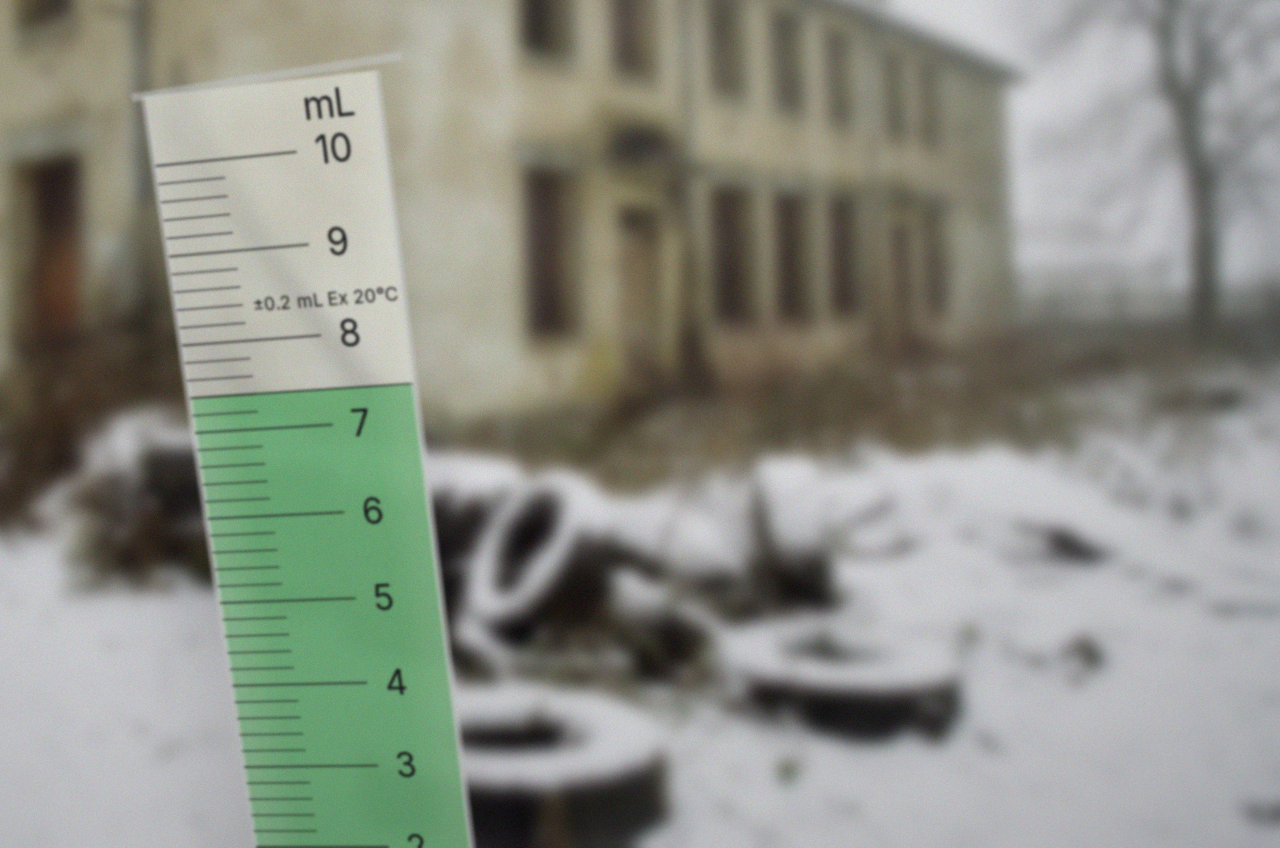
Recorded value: 7.4 mL
